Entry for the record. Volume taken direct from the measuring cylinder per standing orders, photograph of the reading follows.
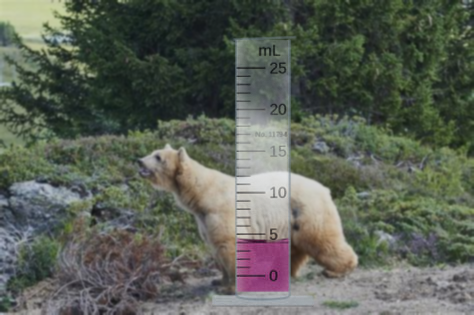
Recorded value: 4 mL
